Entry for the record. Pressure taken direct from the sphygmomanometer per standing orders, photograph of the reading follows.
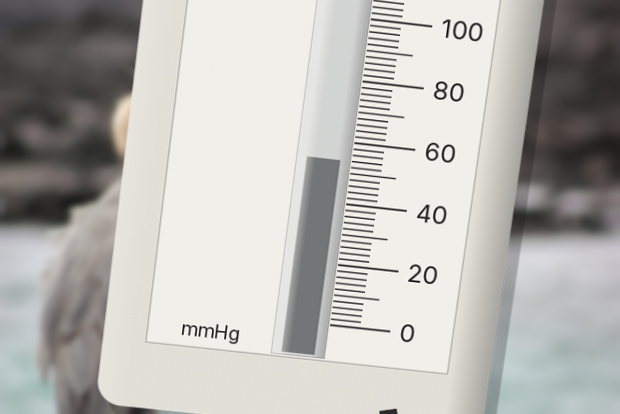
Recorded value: 54 mmHg
